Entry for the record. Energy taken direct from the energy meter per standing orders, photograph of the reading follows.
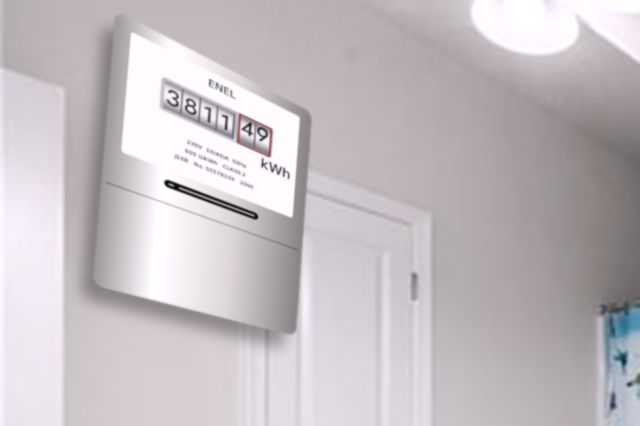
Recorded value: 3811.49 kWh
